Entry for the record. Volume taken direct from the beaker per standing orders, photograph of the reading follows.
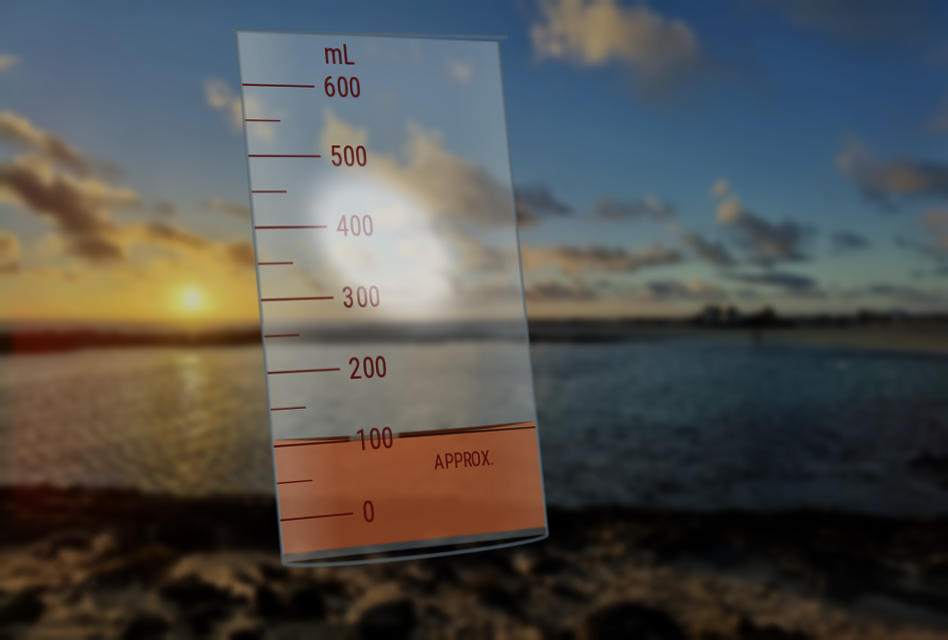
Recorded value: 100 mL
